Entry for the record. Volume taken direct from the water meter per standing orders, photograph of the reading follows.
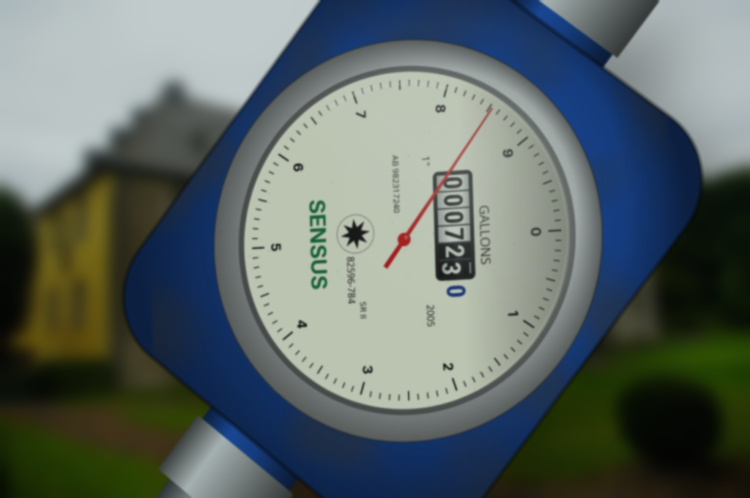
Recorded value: 7228.5 gal
